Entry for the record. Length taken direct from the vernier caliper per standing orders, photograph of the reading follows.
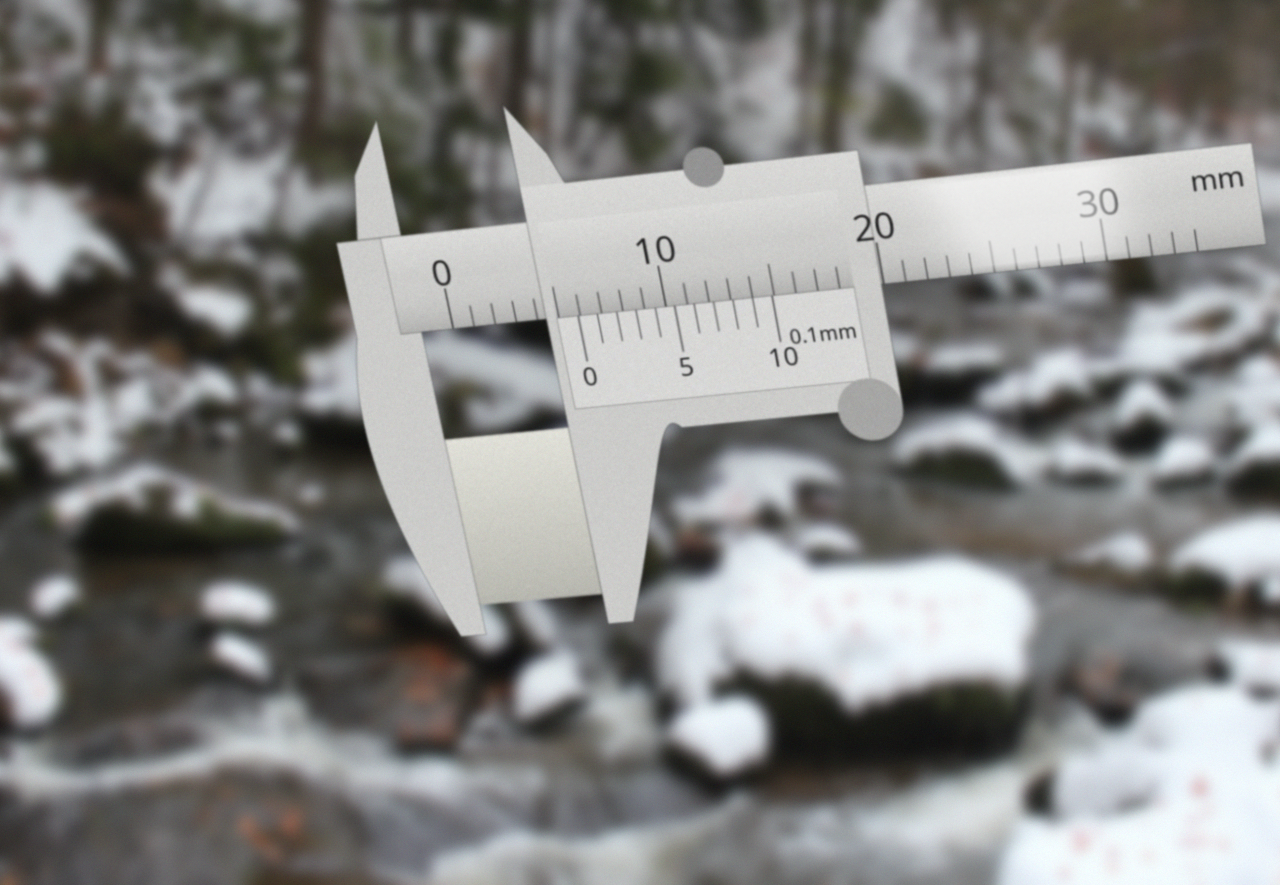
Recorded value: 5.9 mm
